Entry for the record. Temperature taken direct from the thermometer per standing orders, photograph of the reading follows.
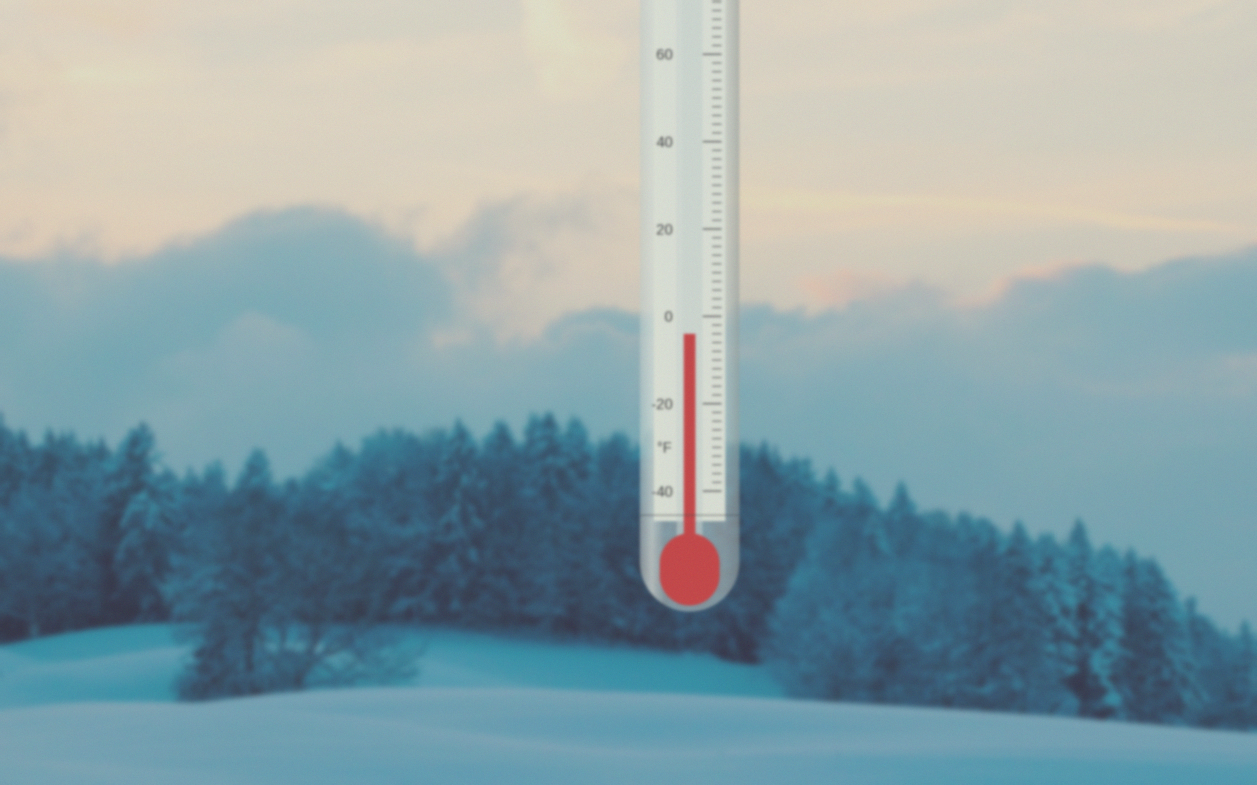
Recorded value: -4 °F
